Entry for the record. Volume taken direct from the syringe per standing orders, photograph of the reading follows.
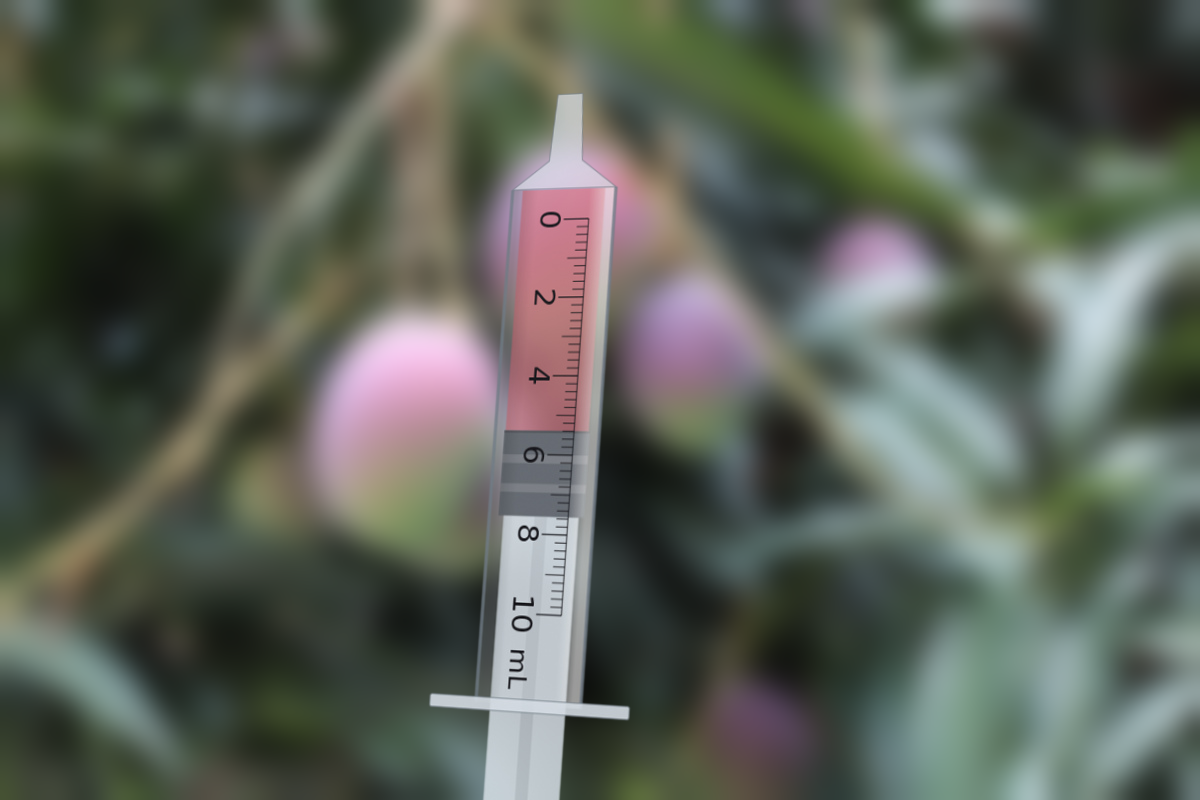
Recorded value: 5.4 mL
